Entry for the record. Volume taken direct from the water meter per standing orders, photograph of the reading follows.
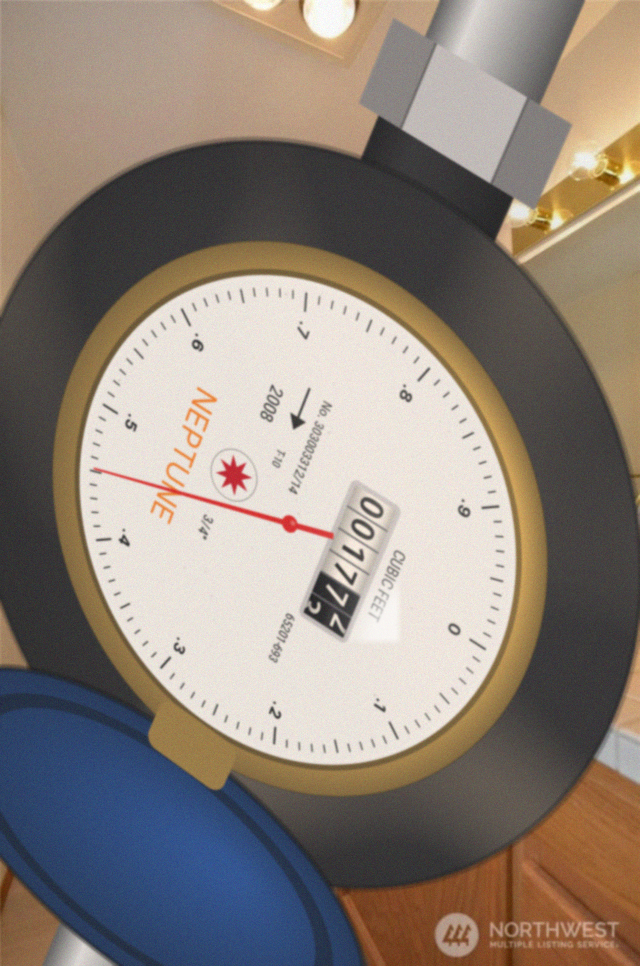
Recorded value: 1772.45 ft³
